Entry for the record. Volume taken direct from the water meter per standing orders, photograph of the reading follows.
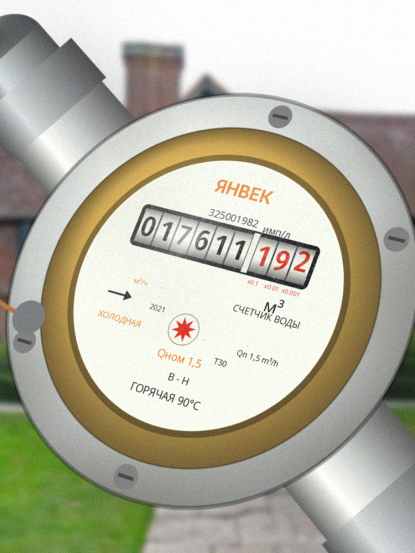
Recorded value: 17611.192 m³
